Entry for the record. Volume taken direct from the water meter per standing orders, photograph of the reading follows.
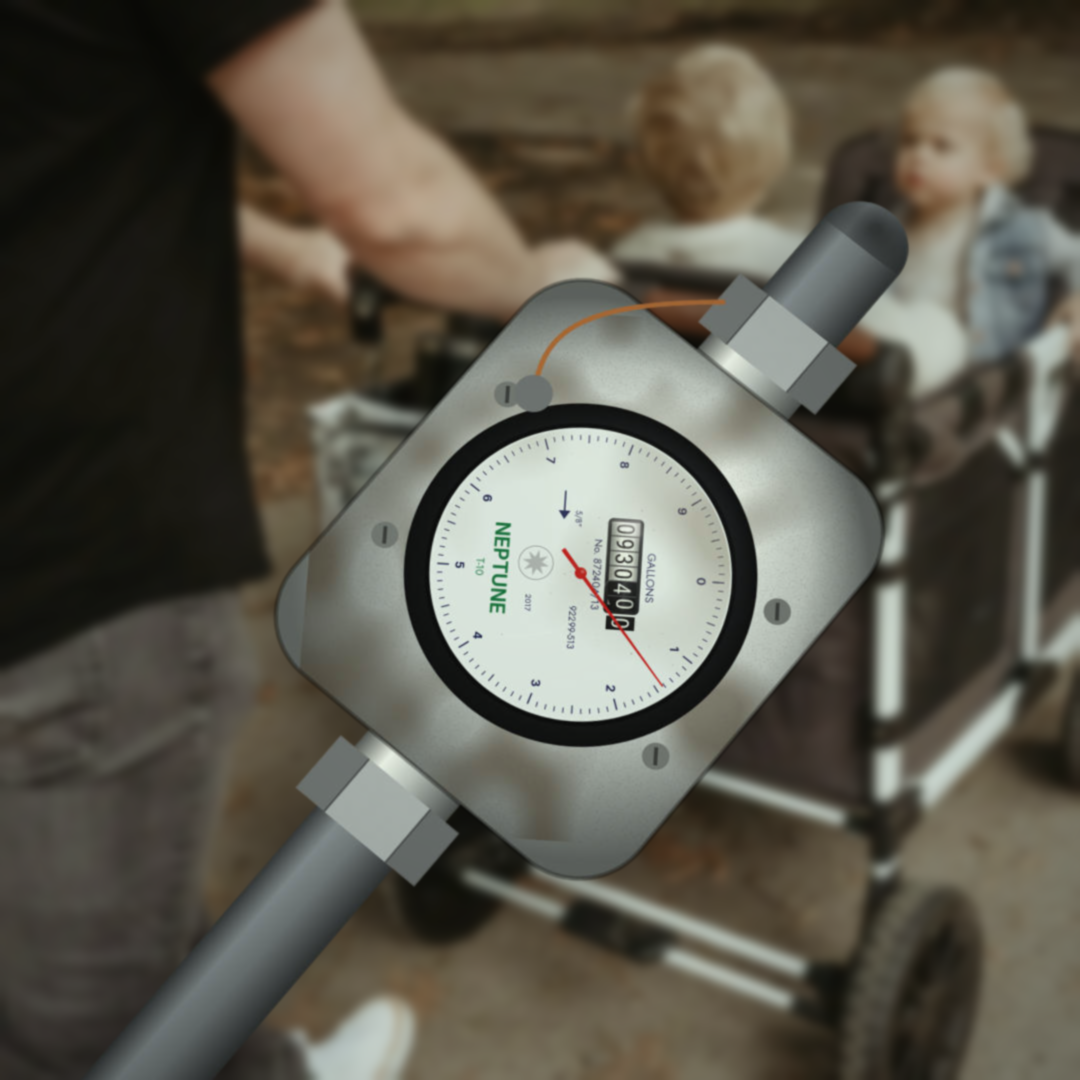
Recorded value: 930401.4 gal
